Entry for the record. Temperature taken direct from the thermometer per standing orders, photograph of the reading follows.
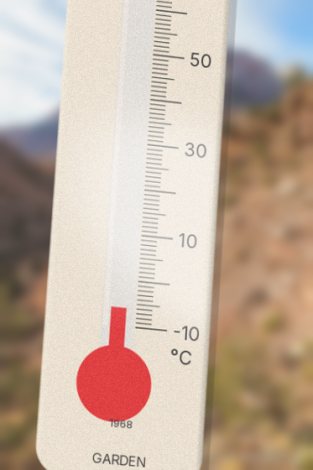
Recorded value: -6 °C
